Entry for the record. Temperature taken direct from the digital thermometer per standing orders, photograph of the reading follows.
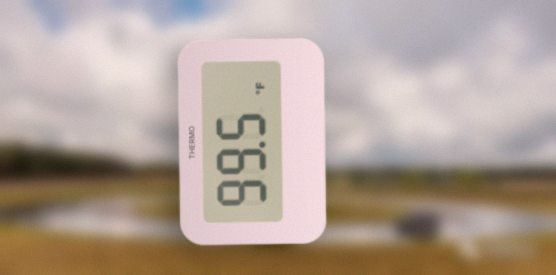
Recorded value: 99.5 °F
